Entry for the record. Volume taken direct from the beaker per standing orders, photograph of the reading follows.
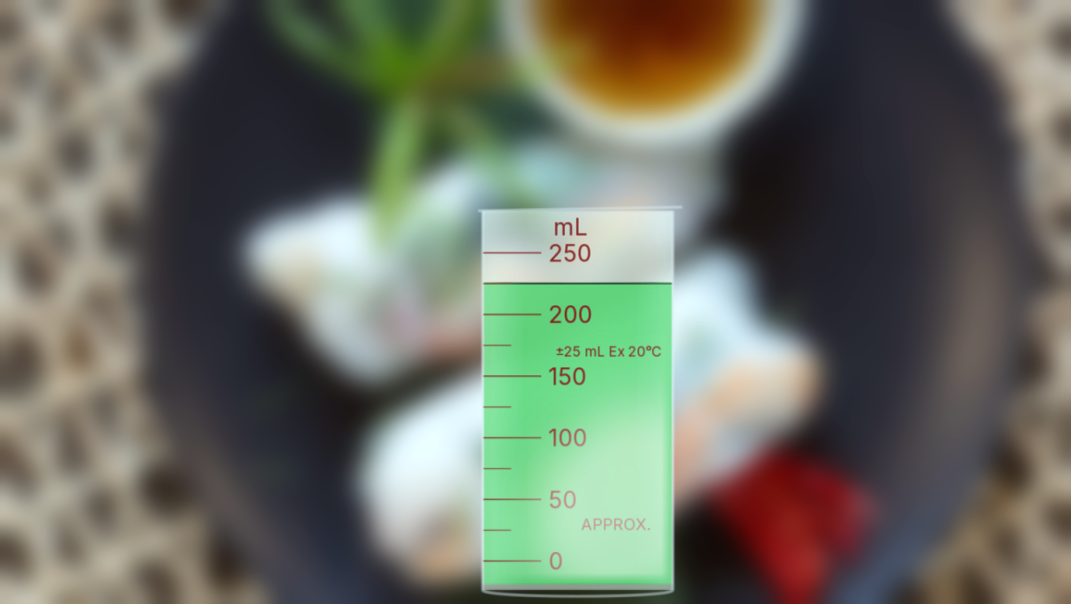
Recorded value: 225 mL
